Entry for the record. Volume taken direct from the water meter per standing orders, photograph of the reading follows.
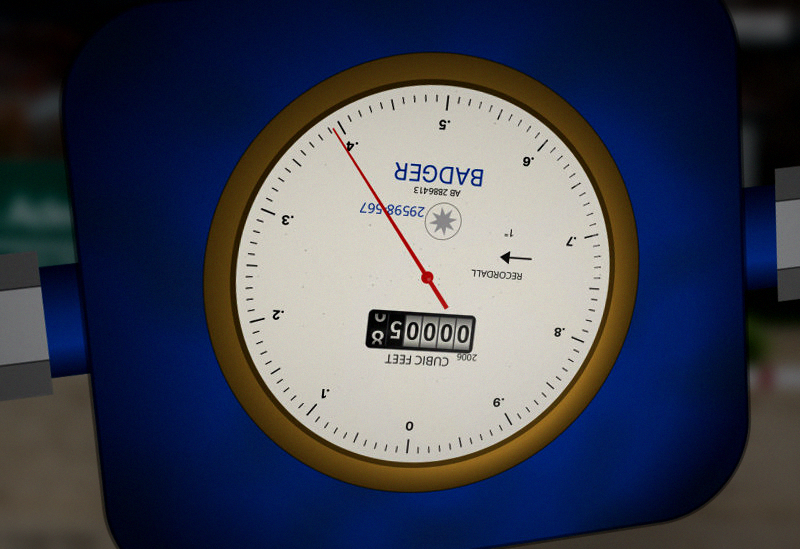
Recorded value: 58.39 ft³
